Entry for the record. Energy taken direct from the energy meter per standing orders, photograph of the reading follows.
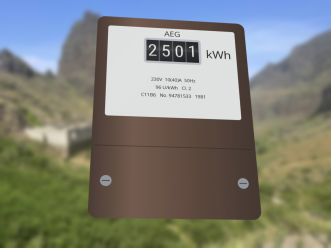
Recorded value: 2501 kWh
